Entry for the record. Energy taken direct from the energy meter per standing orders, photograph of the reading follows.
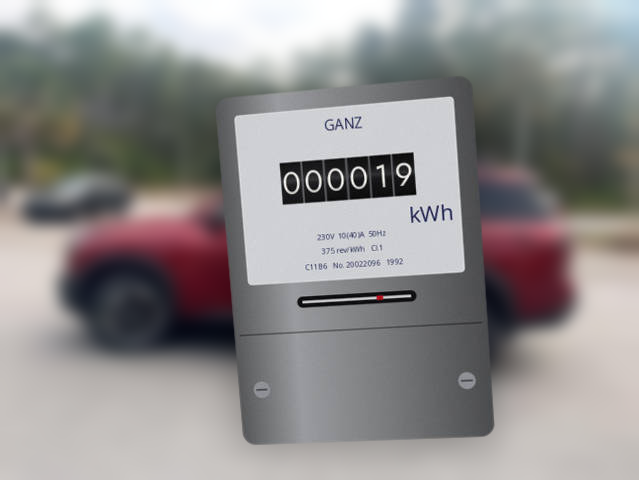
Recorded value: 19 kWh
